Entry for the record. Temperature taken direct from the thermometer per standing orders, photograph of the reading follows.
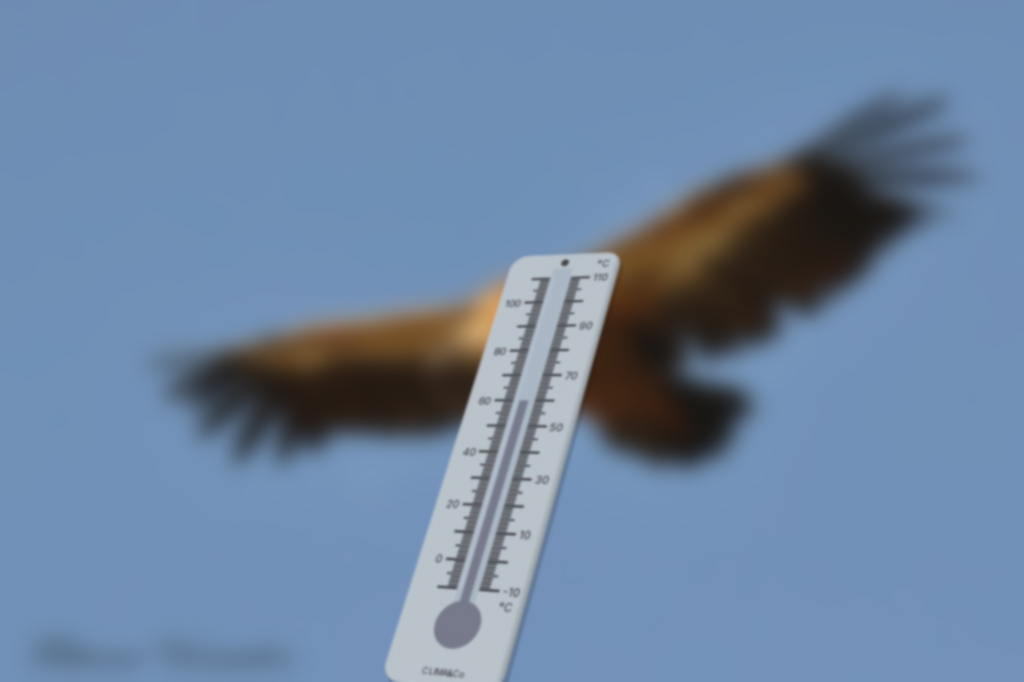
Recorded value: 60 °C
